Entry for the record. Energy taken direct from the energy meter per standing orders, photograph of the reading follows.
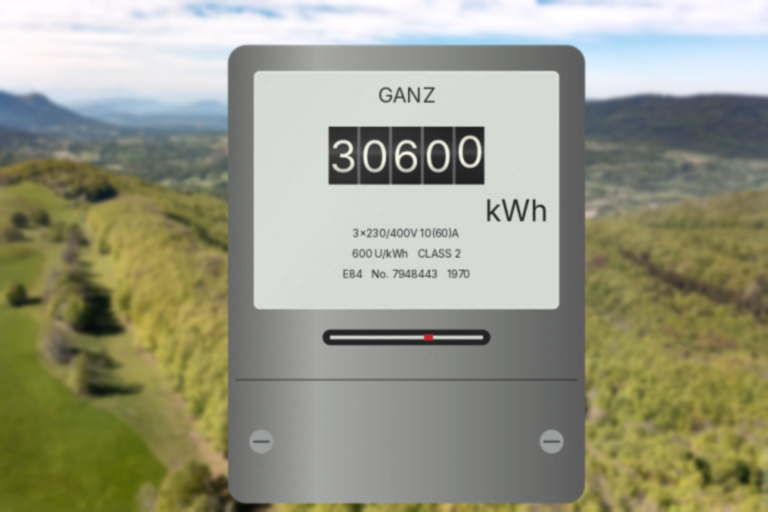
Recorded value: 30600 kWh
